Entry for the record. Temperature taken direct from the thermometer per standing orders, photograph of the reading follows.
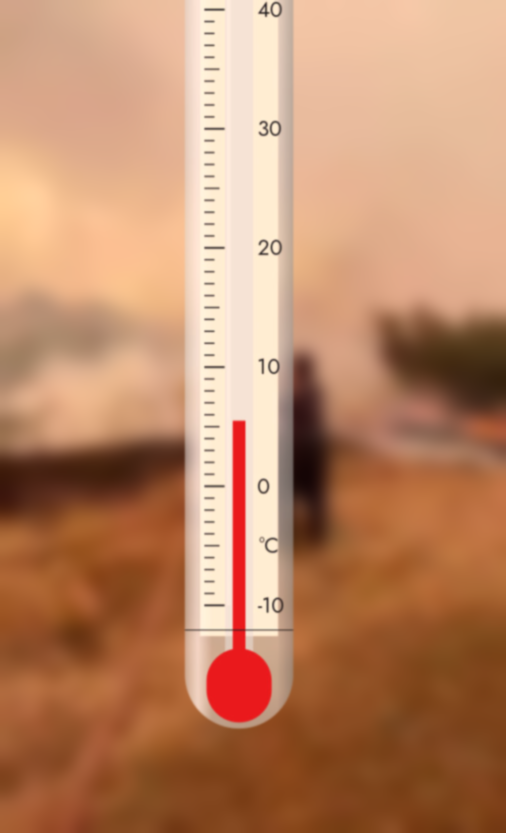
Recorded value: 5.5 °C
